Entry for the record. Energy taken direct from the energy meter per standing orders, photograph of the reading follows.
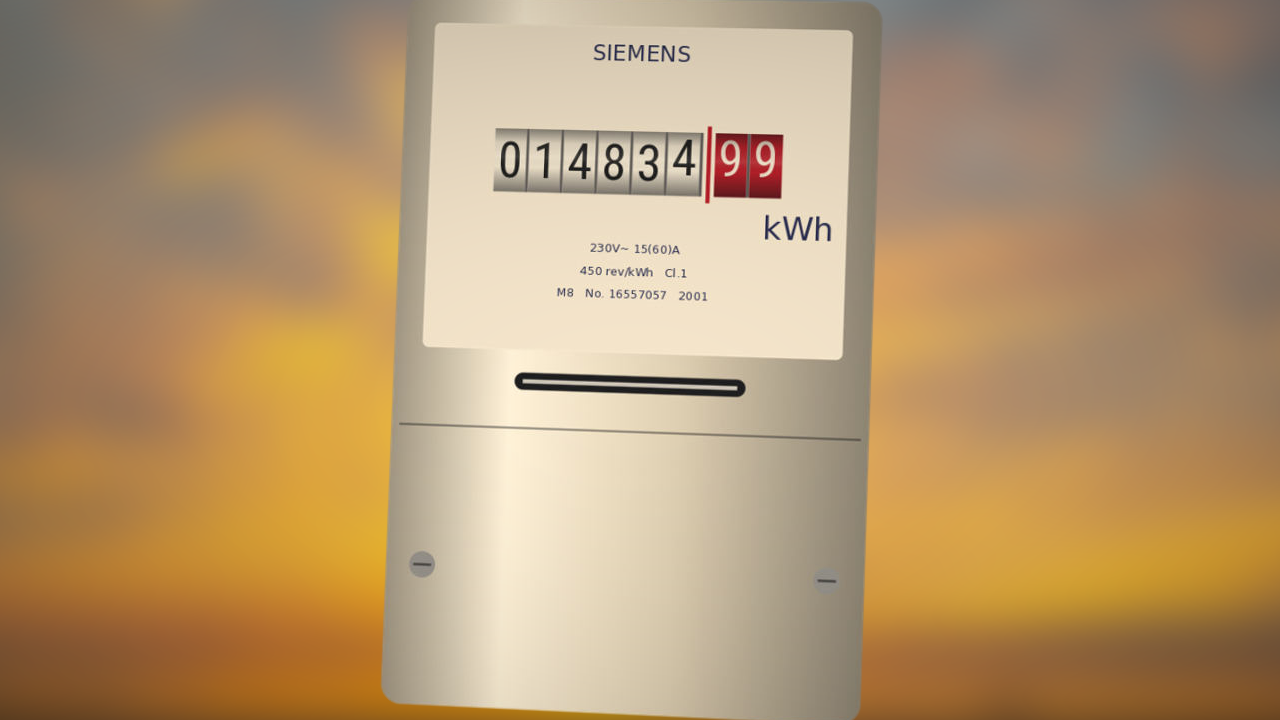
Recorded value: 14834.99 kWh
